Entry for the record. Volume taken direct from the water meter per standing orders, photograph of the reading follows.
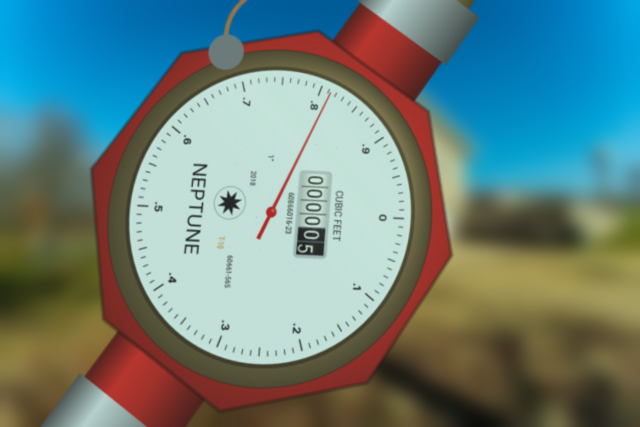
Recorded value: 4.81 ft³
